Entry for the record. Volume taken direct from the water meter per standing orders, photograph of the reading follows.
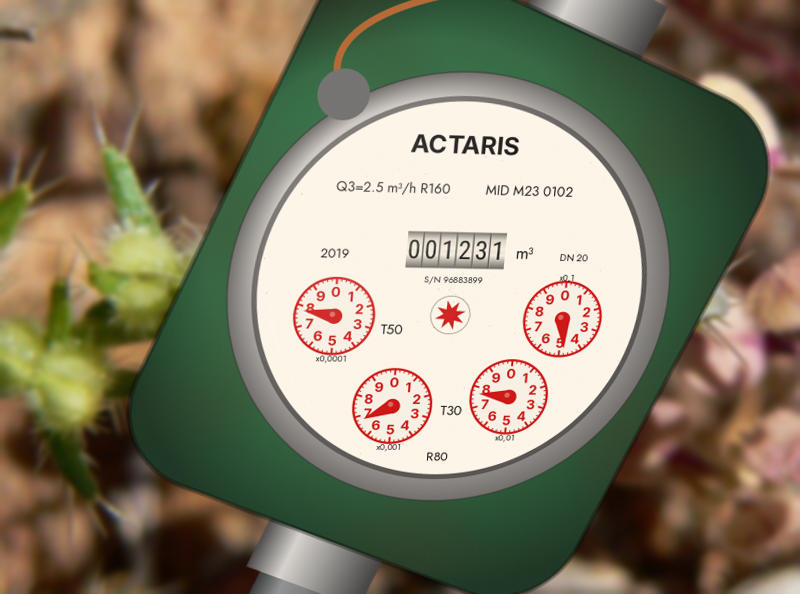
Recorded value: 1231.4767 m³
